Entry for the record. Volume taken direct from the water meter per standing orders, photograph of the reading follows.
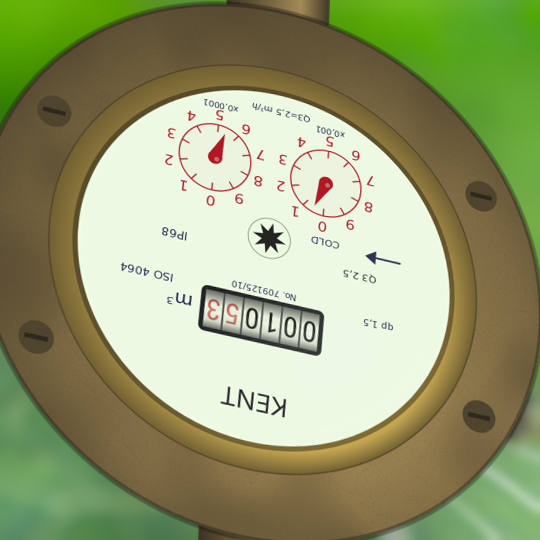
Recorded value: 10.5305 m³
